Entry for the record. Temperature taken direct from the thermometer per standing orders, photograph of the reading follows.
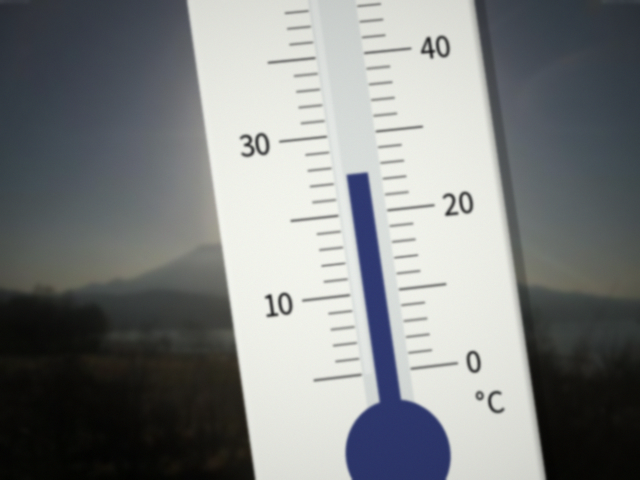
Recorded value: 25 °C
